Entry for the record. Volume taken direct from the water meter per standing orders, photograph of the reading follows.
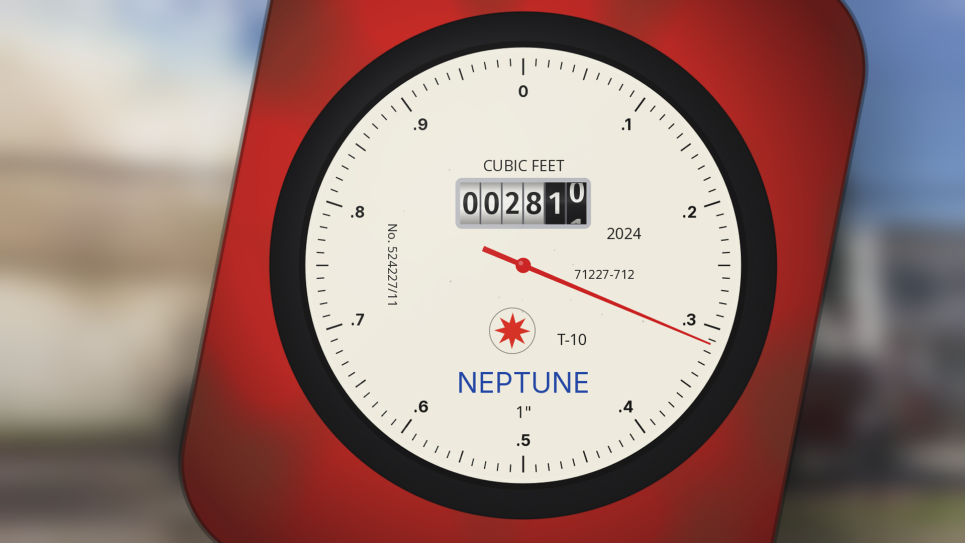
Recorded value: 2810.31 ft³
